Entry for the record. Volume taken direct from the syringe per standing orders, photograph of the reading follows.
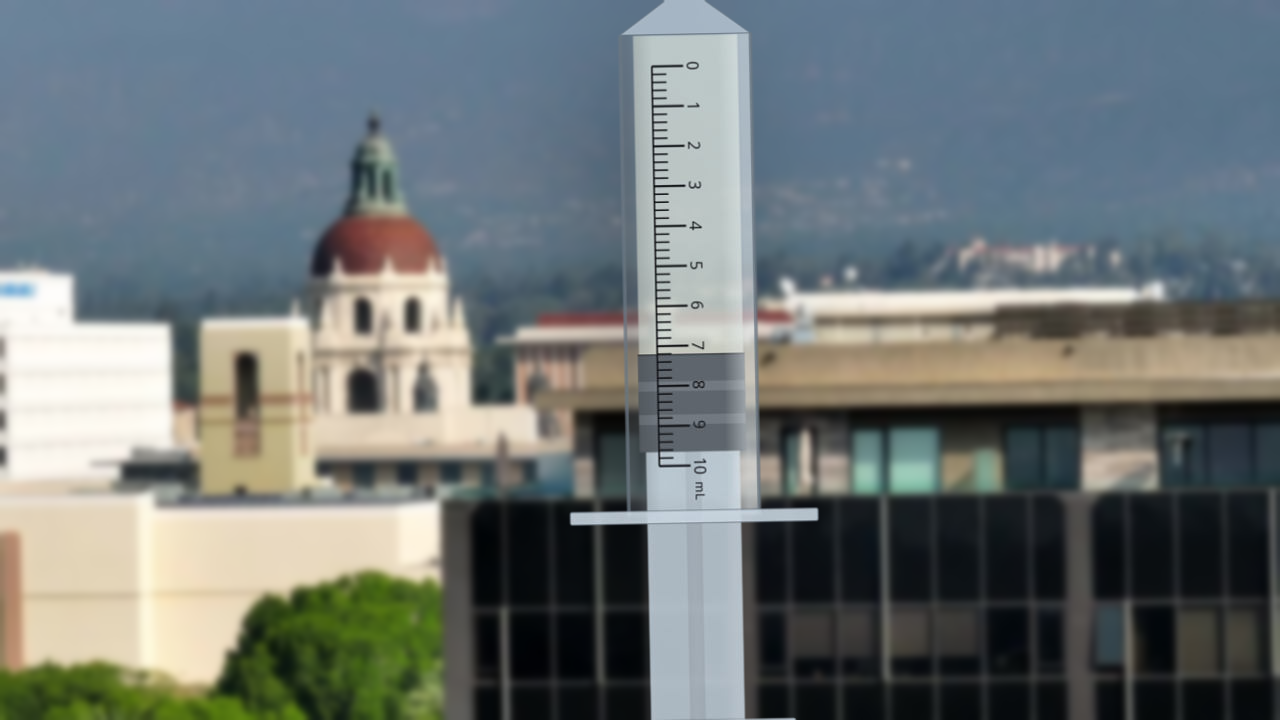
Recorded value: 7.2 mL
